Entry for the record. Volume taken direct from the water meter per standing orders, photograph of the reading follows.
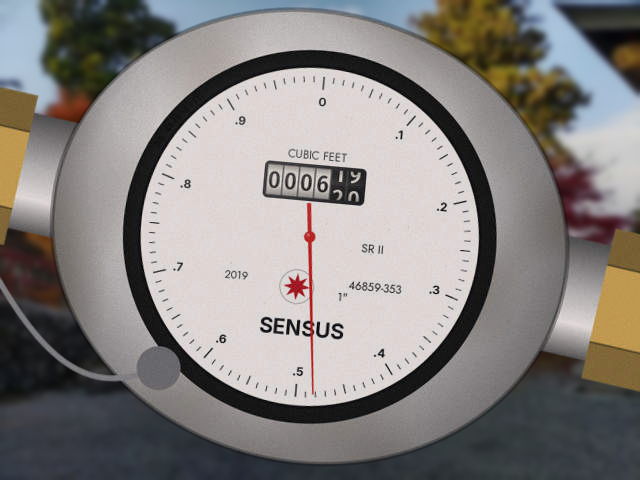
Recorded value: 619.48 ft³
